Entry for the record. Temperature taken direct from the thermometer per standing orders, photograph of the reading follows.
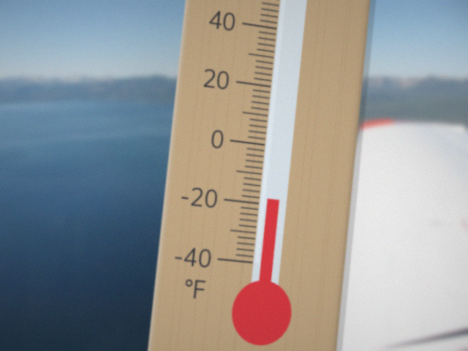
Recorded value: -18 °F
